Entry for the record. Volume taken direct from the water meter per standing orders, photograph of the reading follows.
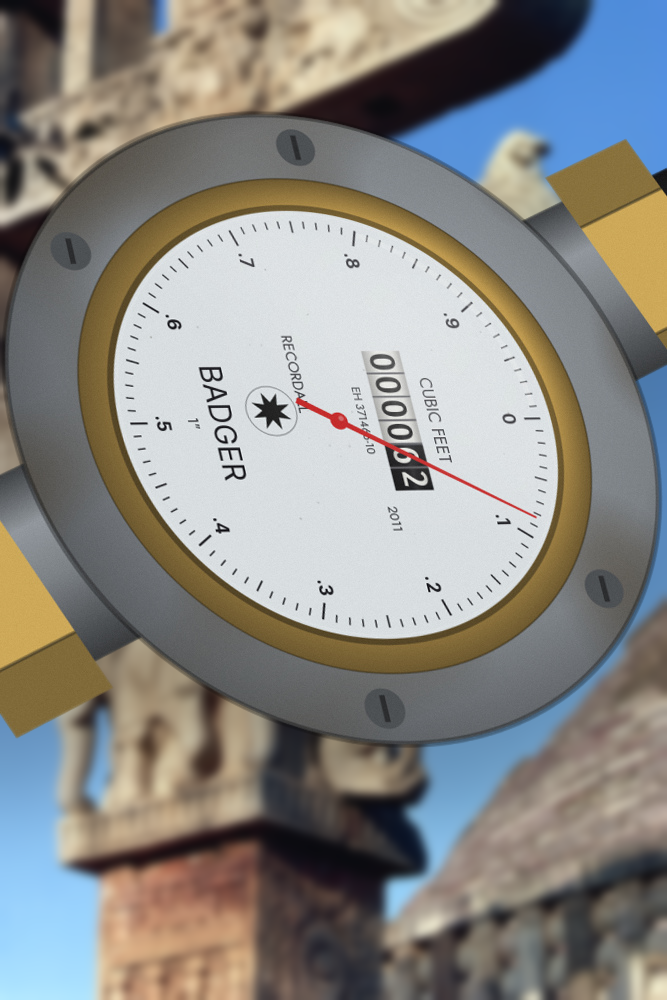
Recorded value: 62.08 ft³
